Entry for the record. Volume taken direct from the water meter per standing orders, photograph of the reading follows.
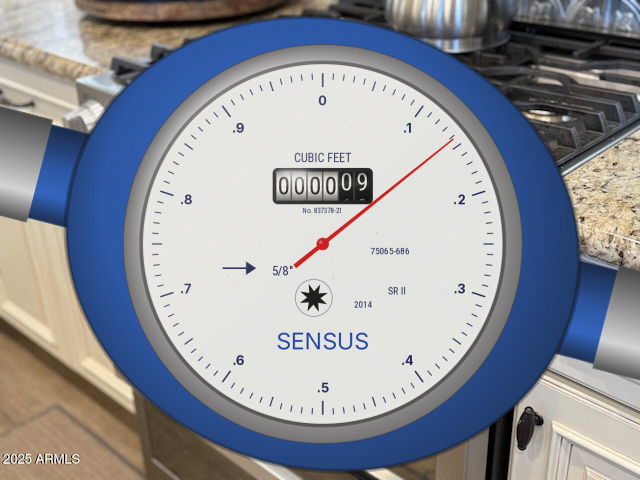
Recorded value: 9.14 ft³
